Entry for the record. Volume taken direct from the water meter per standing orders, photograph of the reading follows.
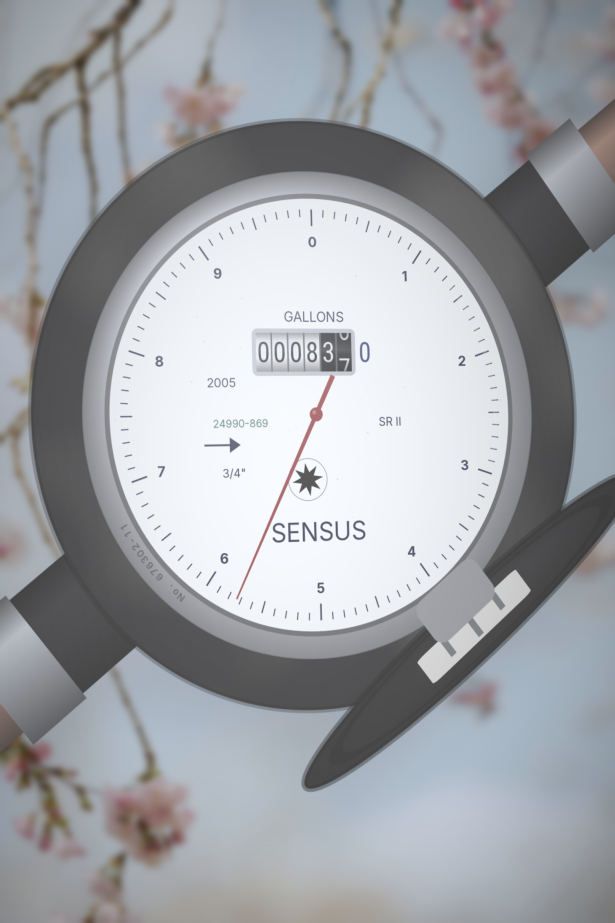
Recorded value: 8365.7 gal
